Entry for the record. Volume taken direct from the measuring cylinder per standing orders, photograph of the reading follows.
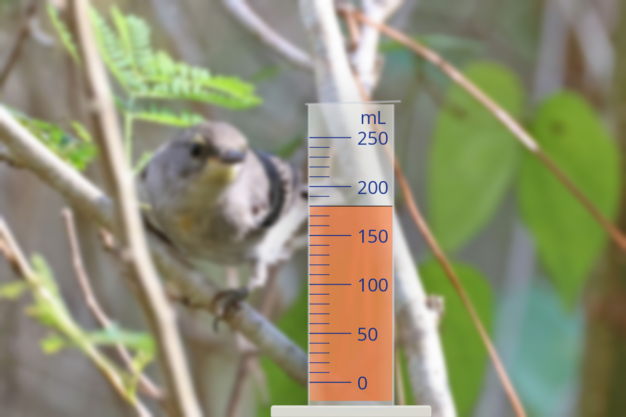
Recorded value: 180 mL
